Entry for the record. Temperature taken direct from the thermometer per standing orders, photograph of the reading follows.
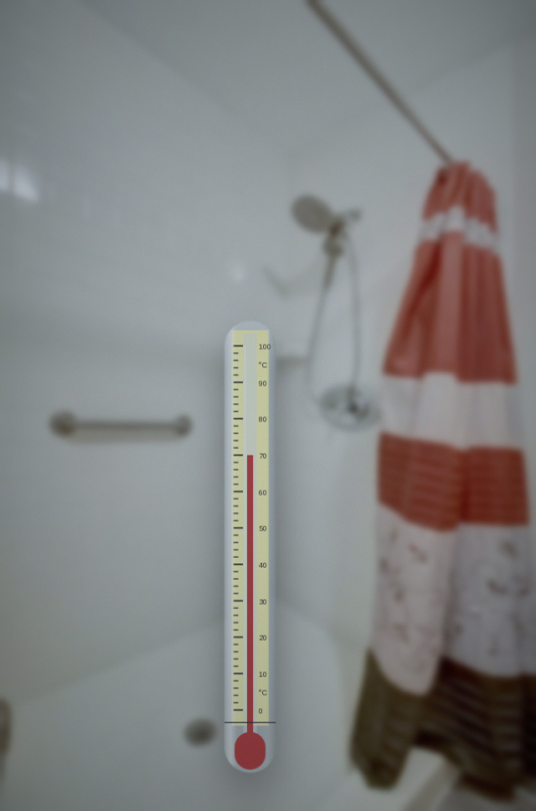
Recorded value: 70 °C
